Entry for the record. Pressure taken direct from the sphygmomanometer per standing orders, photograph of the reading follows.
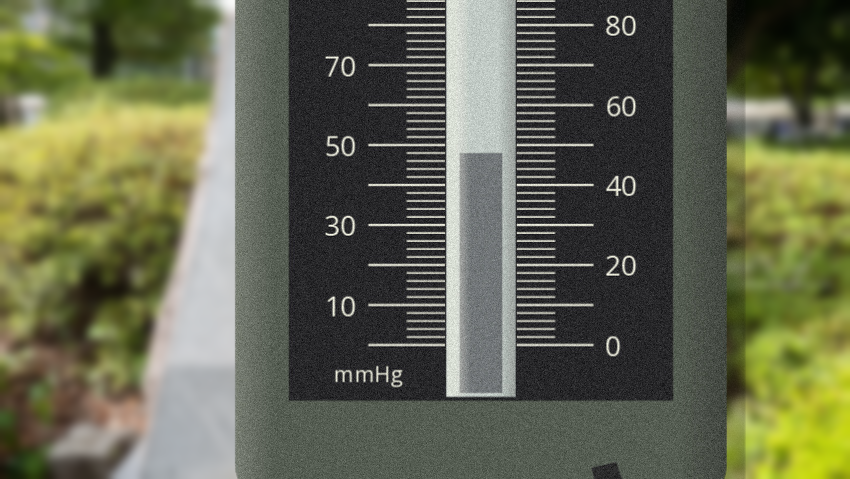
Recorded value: 48 mmHg
